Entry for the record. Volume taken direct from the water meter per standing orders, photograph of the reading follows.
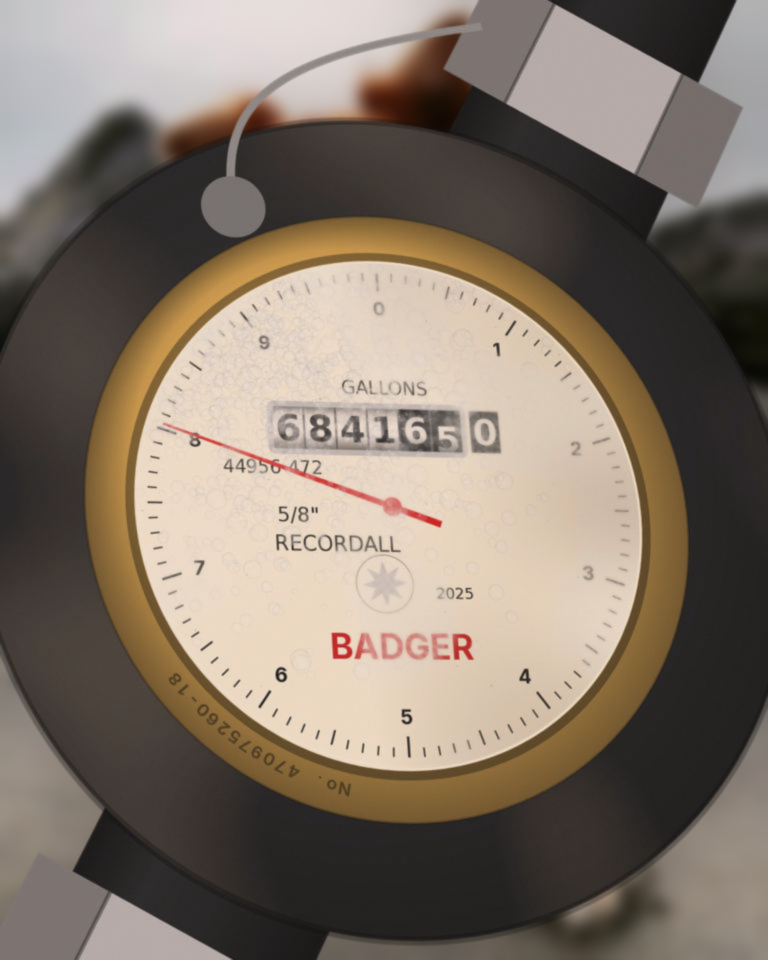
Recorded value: 6841648.0 gal
